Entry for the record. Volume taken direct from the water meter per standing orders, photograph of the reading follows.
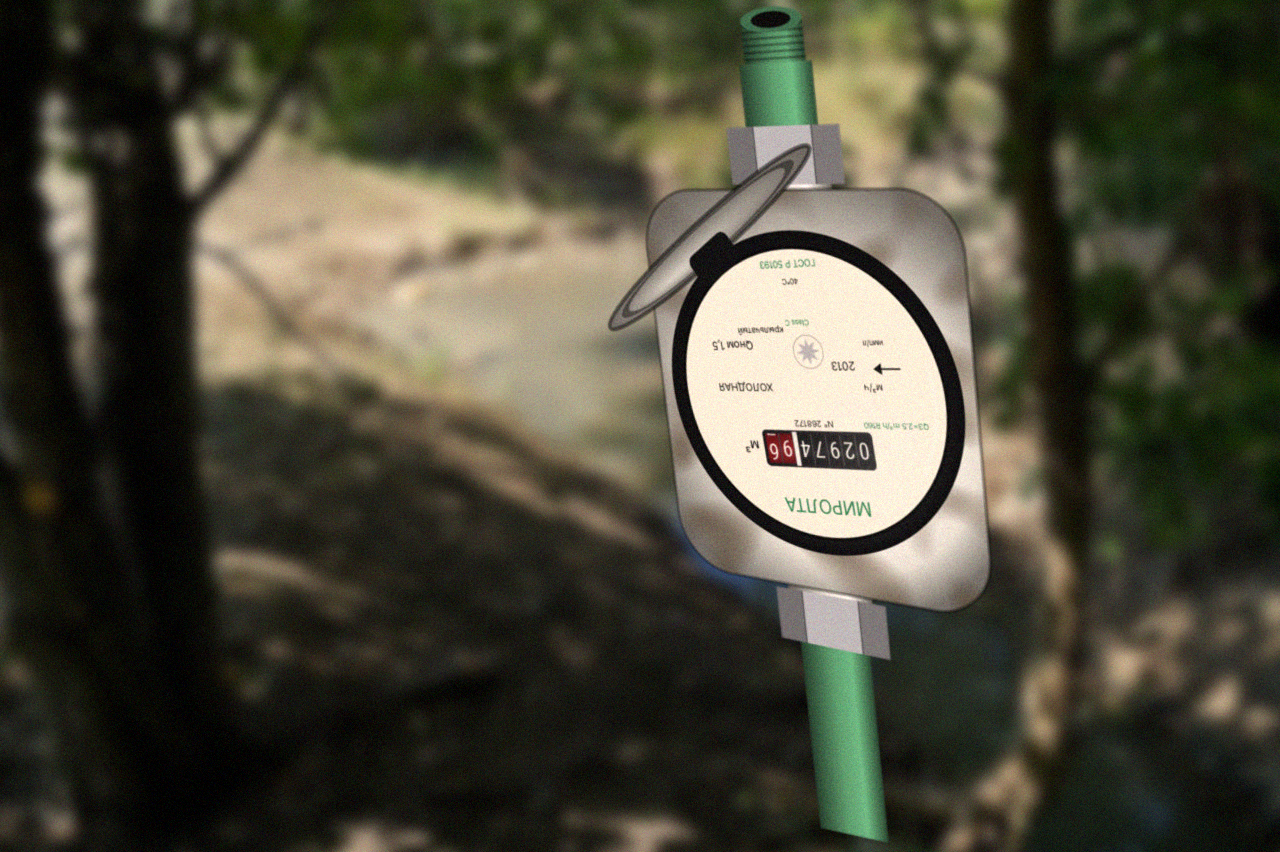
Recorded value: 2974.96 m³
